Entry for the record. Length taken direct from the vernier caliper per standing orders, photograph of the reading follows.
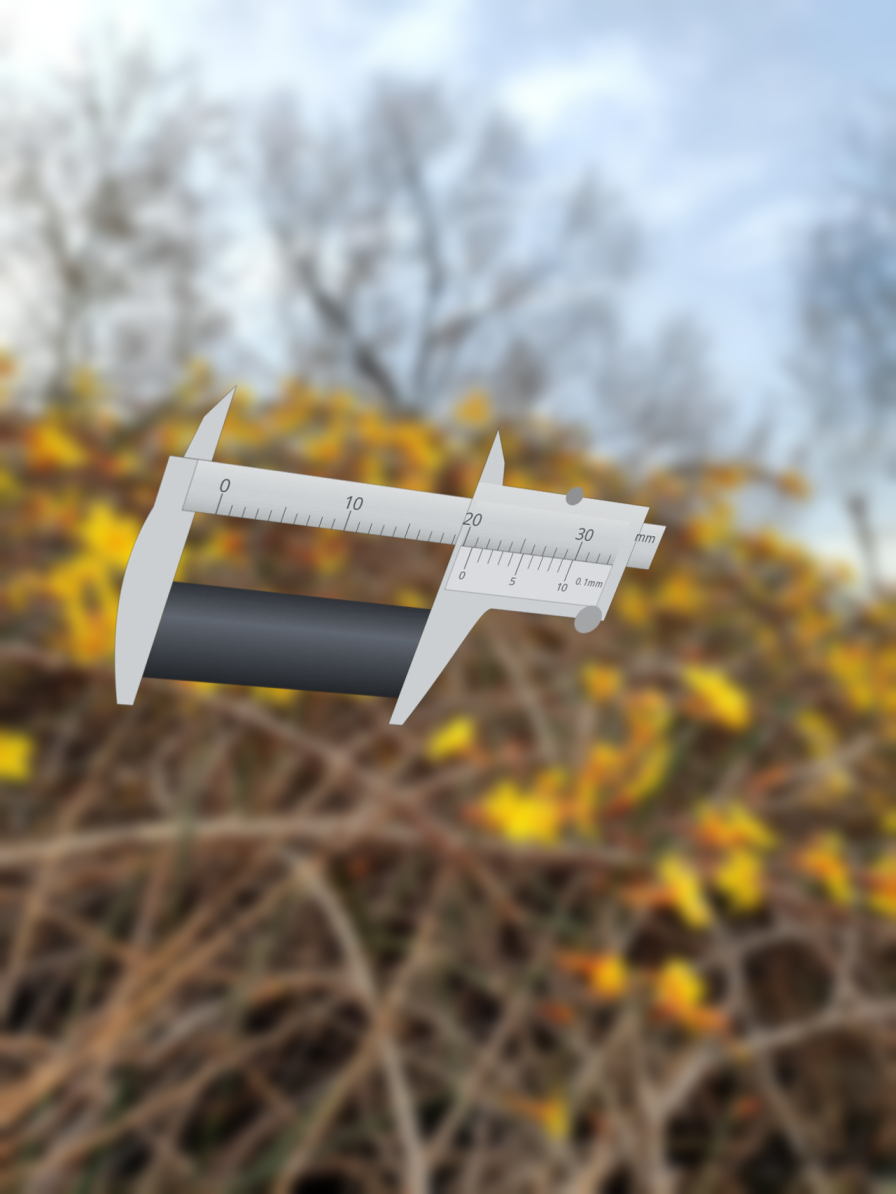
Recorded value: 20.8 mm
